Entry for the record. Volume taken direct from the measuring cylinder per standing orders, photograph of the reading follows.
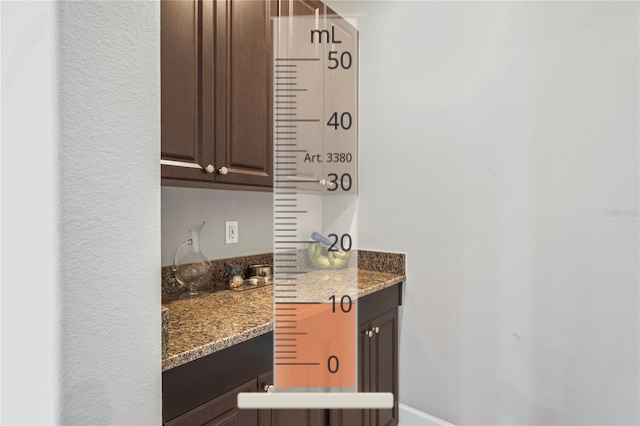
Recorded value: 10 mL
